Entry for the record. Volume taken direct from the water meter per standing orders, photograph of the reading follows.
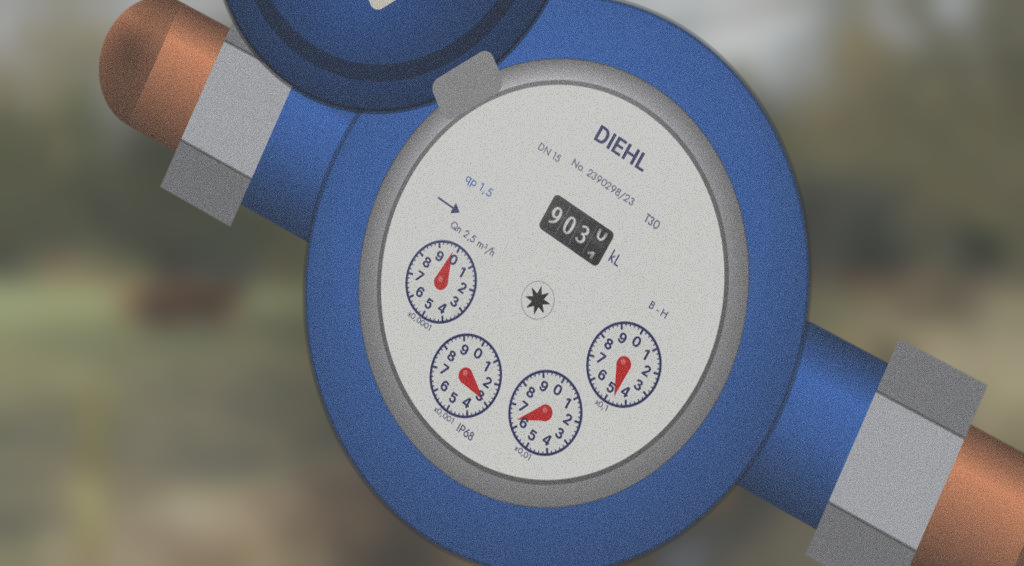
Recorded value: 9030.4629 kL
